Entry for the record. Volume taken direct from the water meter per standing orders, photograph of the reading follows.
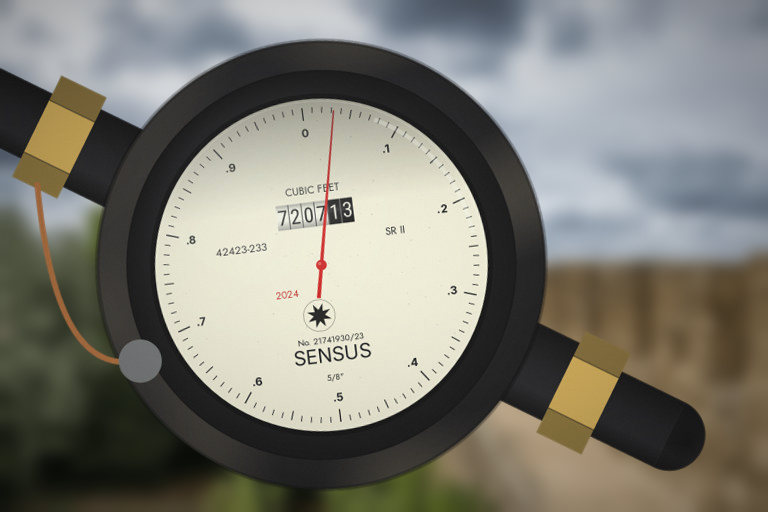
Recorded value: 720713.03 ft³
